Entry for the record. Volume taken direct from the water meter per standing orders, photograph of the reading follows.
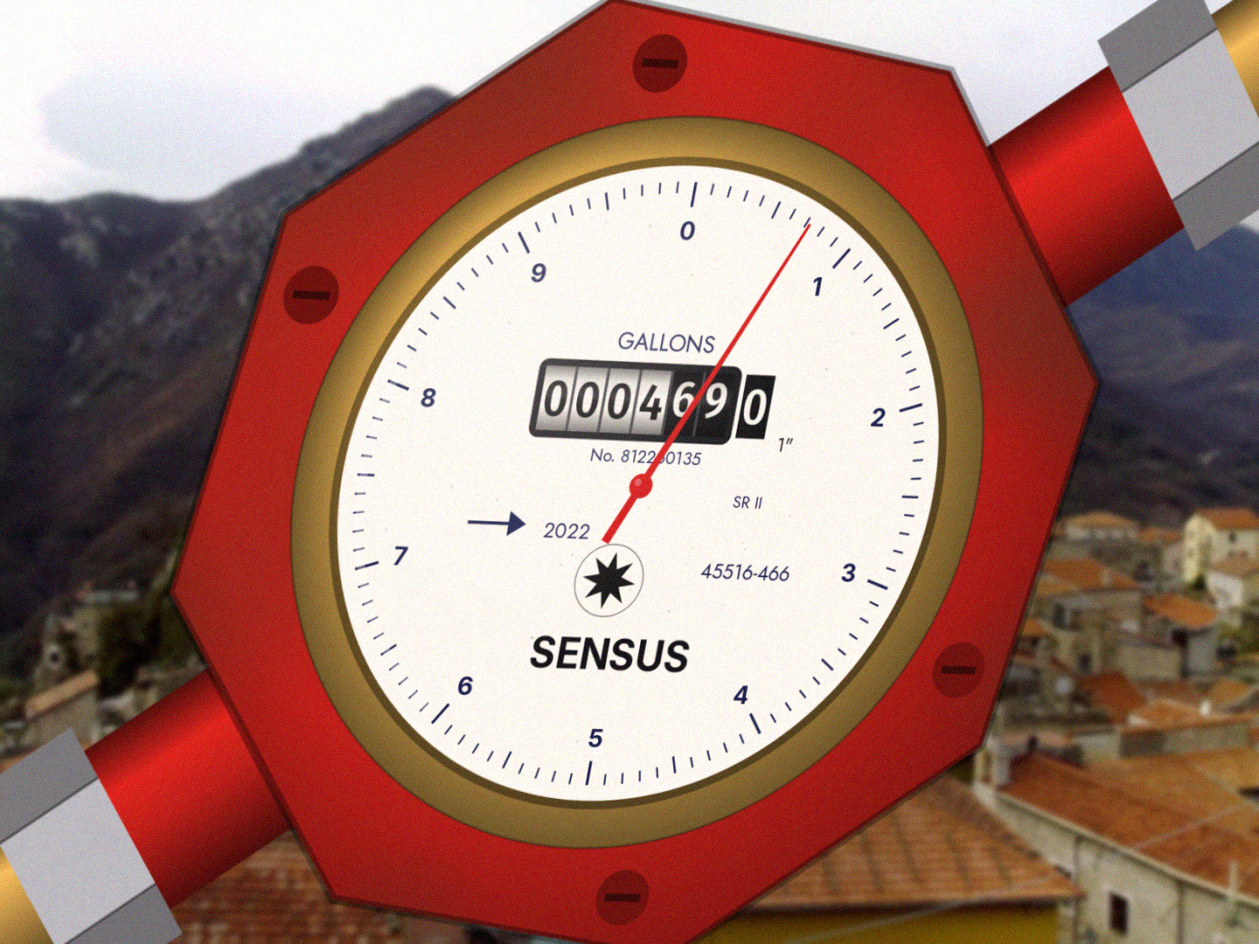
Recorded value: 4690.7 gal
